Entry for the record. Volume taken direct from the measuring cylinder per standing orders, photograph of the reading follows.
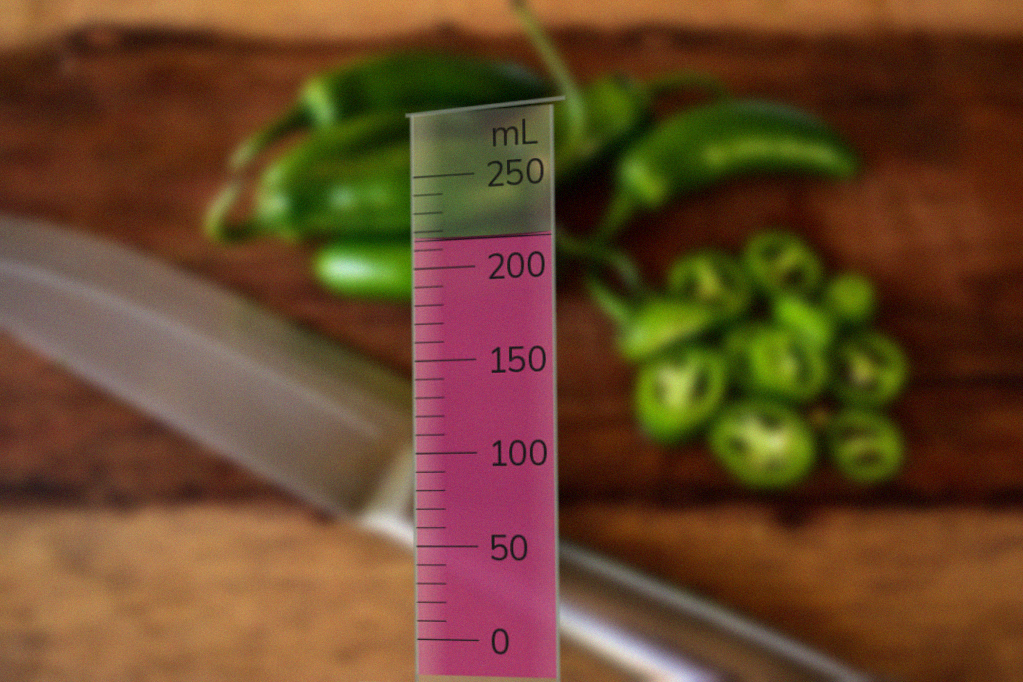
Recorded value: 215 mL
